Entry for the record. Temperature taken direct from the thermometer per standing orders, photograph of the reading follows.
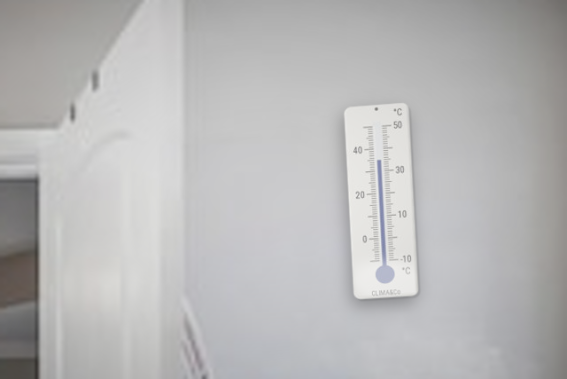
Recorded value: 35 °C
